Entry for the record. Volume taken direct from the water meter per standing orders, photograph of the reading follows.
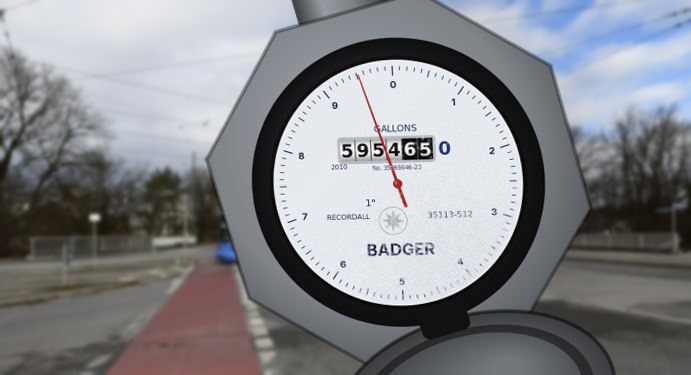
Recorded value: 5954649.5 gal
